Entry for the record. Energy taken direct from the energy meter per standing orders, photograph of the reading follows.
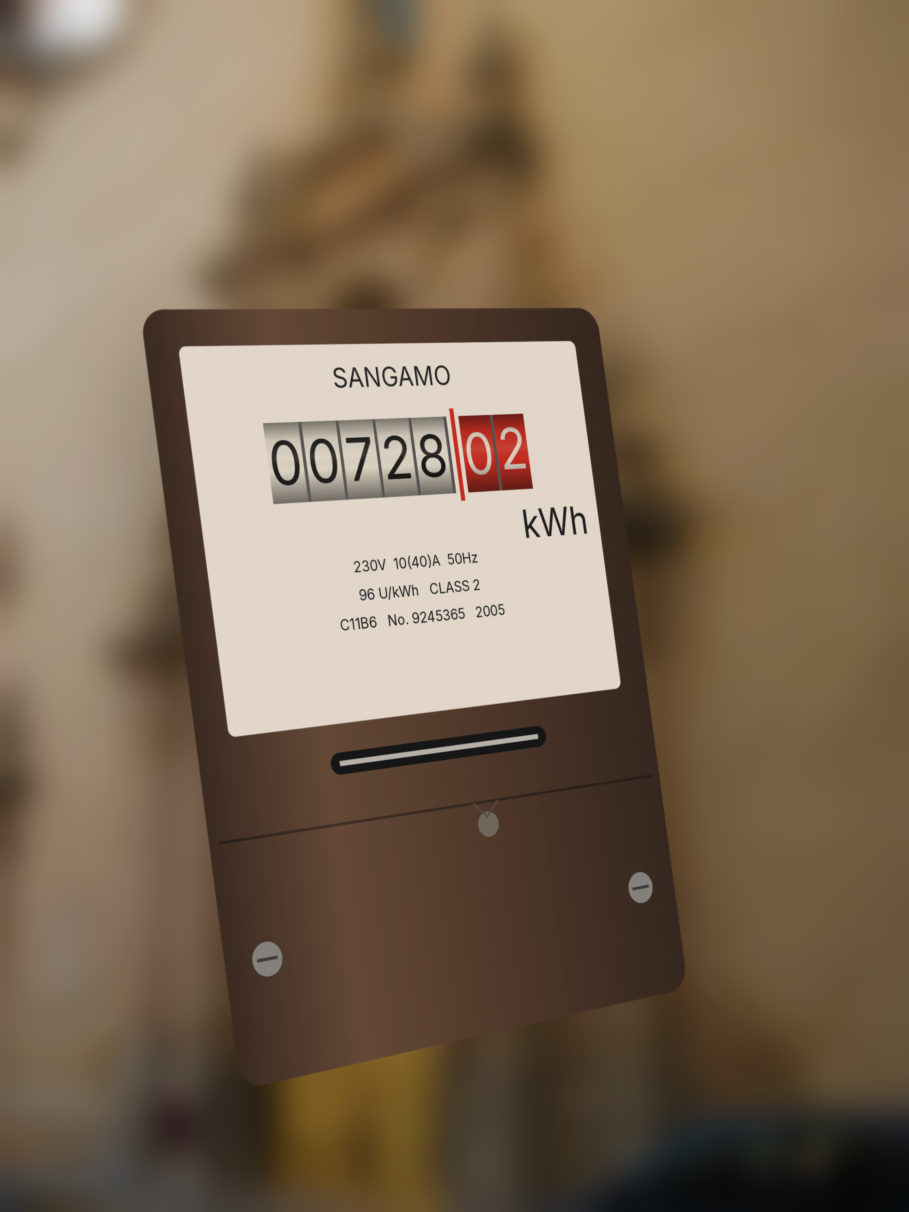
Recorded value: 728.02 kWh
